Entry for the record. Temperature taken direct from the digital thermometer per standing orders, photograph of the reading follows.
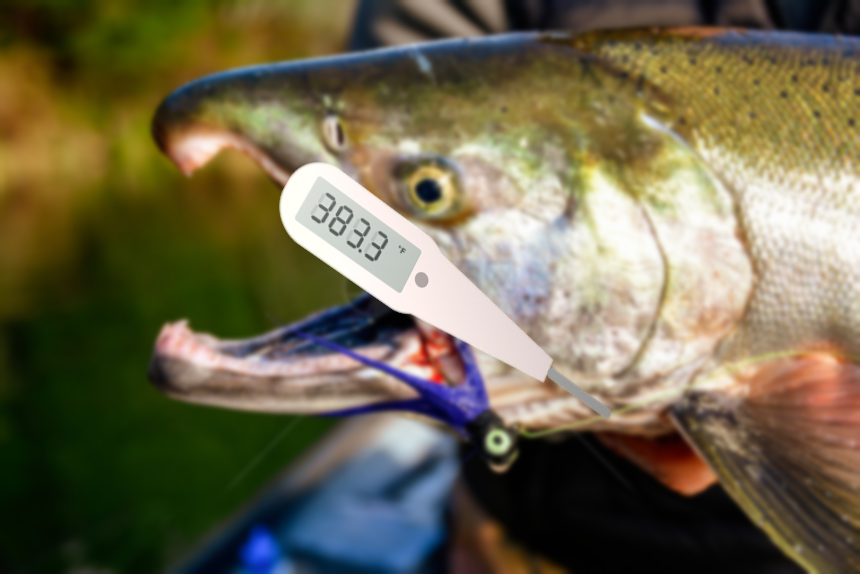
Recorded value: 383.3 °F
